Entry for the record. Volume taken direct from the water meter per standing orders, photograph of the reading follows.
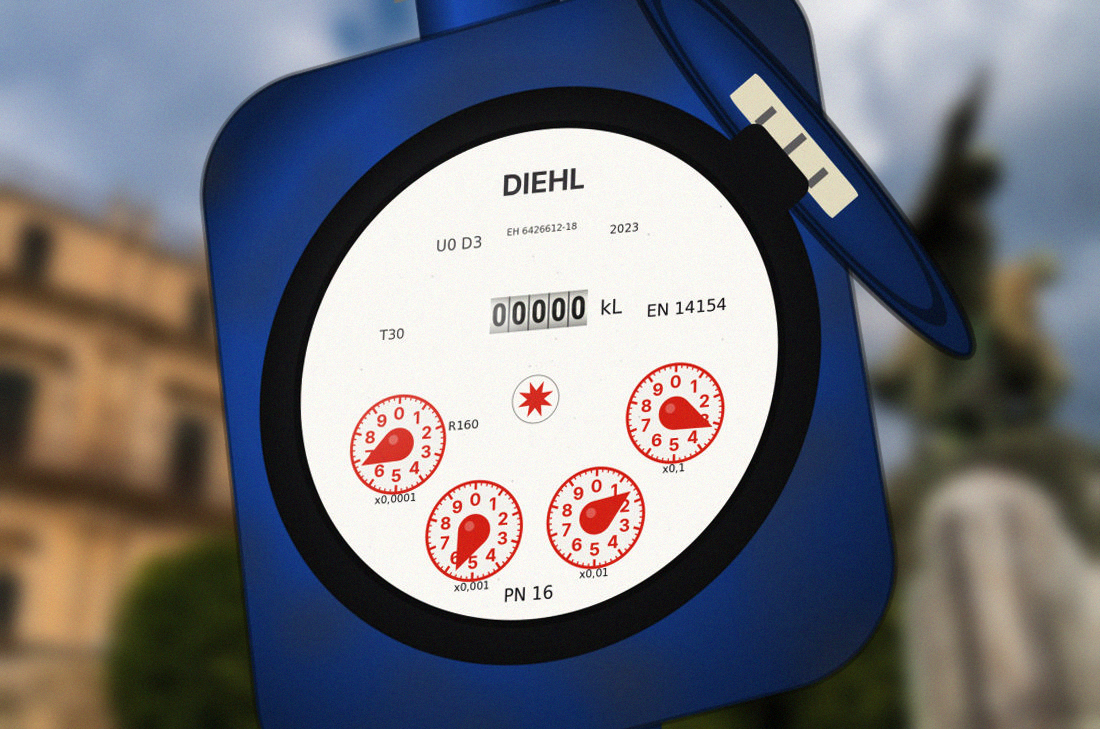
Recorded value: 0.3156 kL
